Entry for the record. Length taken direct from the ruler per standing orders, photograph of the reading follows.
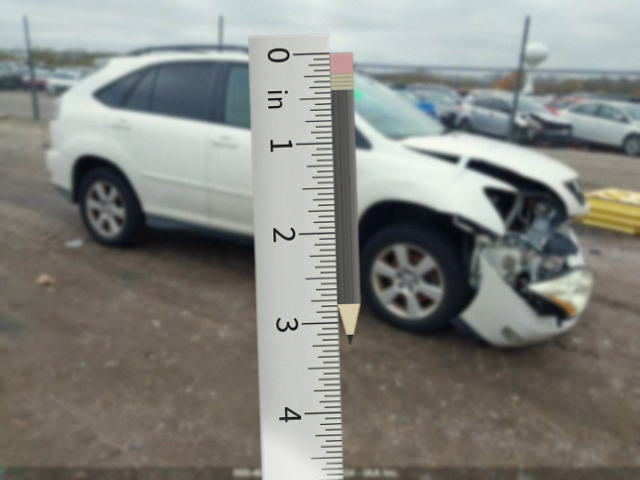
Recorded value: 3.25 in
